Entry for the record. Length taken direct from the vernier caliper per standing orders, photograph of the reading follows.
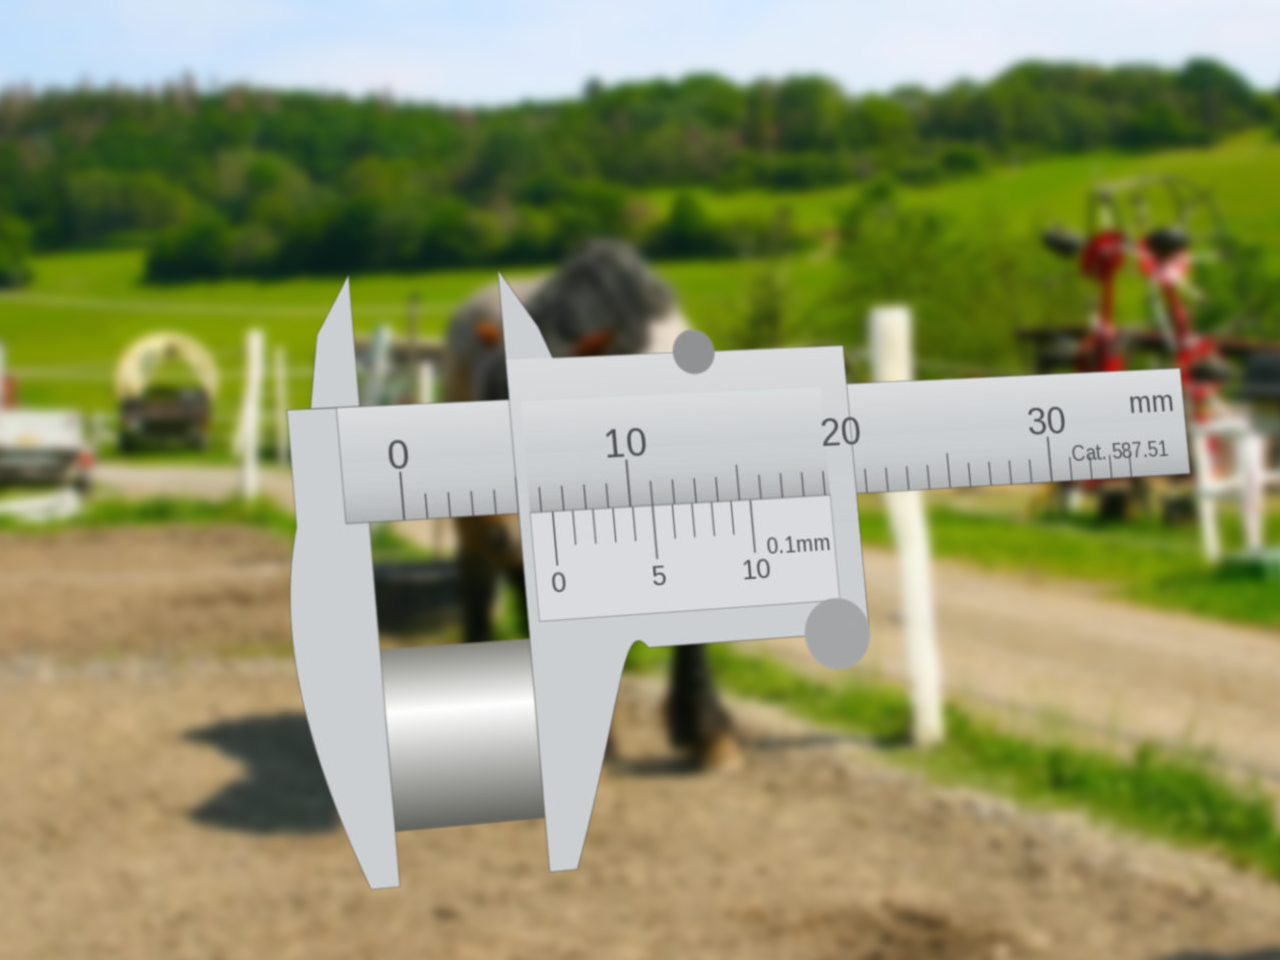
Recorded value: 6.5 mm
